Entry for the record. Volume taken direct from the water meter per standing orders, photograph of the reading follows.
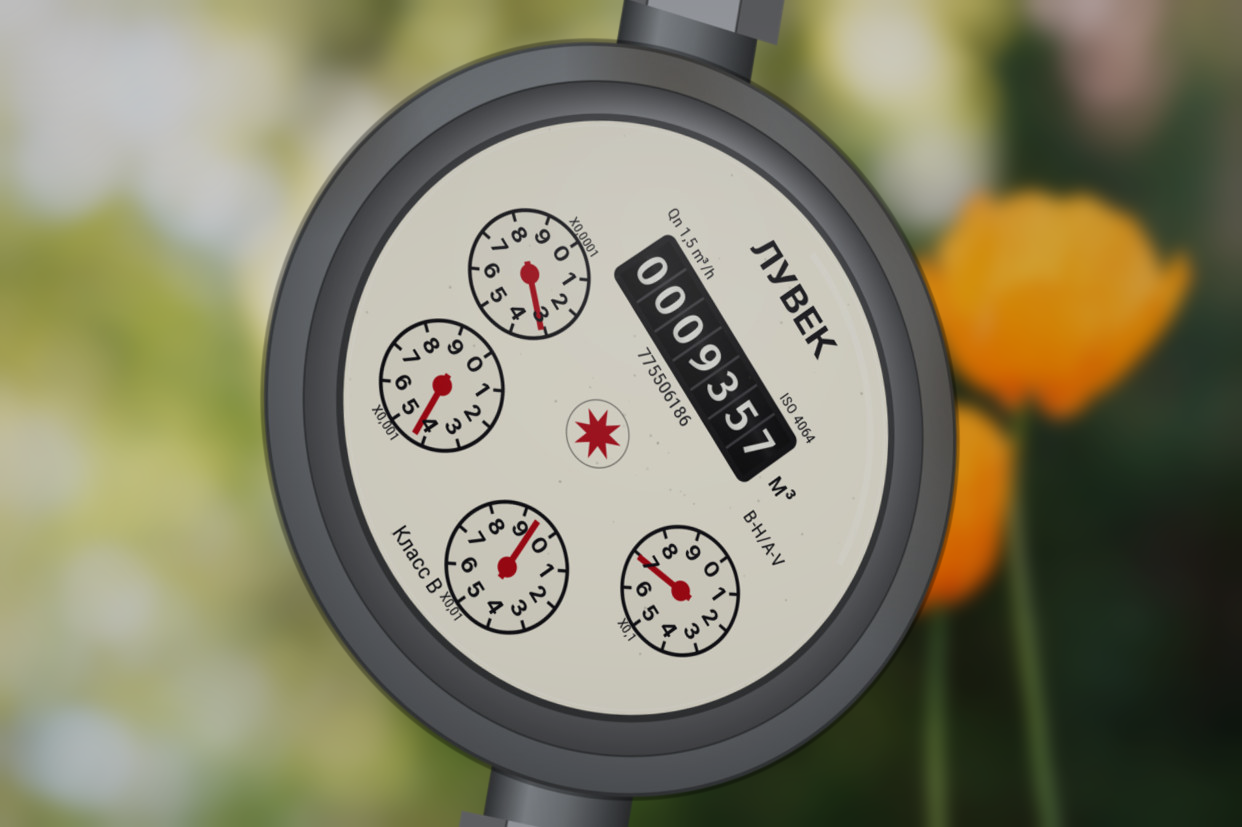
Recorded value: 9357.6943 m³
